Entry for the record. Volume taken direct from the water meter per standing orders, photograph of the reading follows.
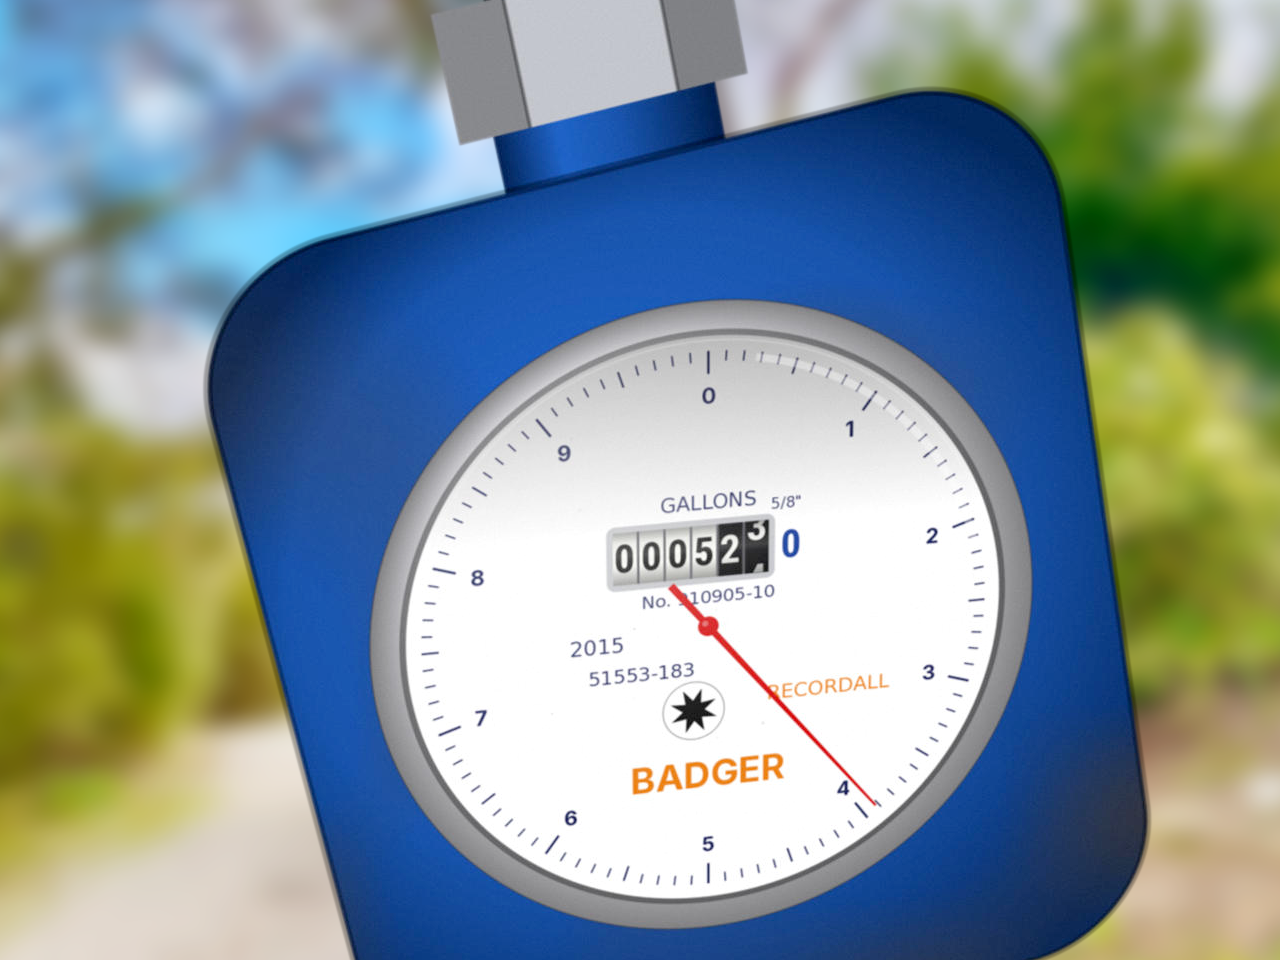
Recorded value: 5233.9 gal
